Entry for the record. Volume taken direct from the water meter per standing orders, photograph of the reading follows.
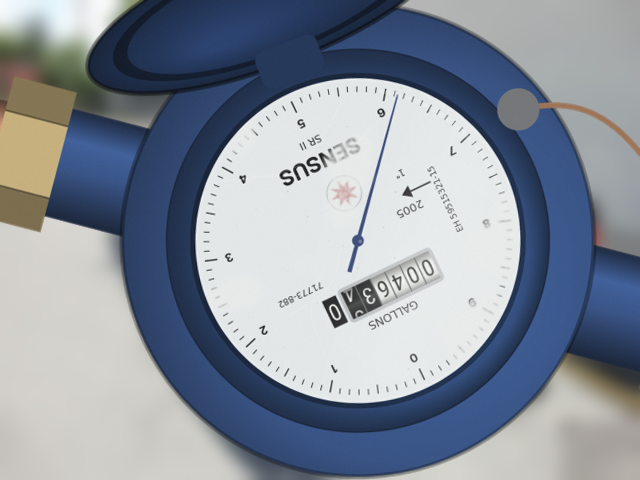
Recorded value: 46336.1 gal
